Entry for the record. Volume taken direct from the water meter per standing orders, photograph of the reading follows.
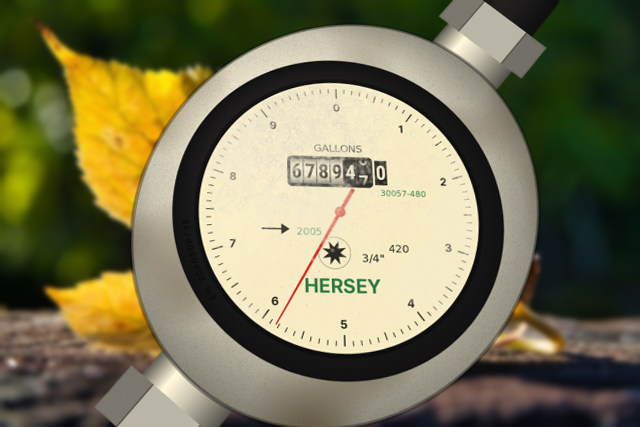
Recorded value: 6789465.8 gal
